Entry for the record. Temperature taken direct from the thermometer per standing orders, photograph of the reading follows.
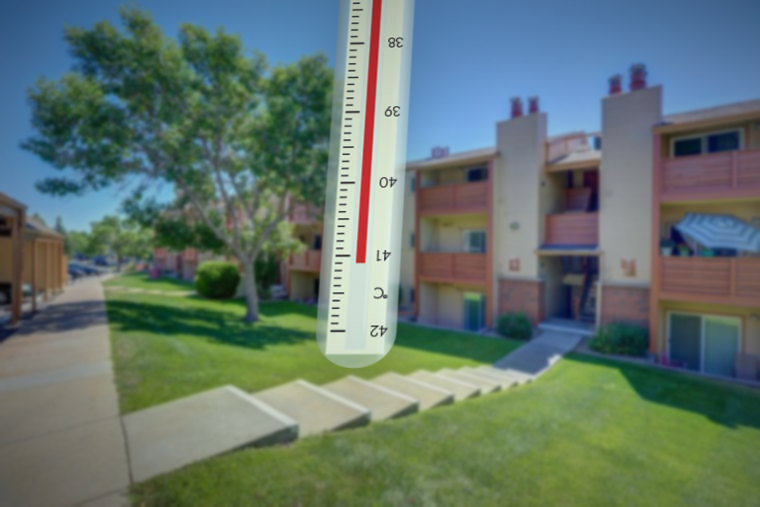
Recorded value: 41.1 °C
